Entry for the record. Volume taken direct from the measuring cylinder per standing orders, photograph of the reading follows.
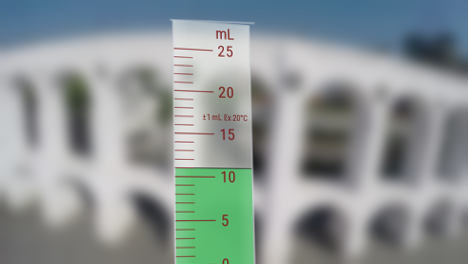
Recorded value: 11 mL
